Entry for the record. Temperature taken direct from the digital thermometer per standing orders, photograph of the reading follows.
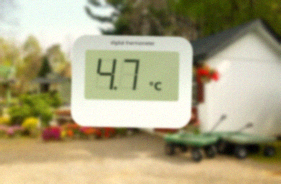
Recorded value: 4.7 °C
